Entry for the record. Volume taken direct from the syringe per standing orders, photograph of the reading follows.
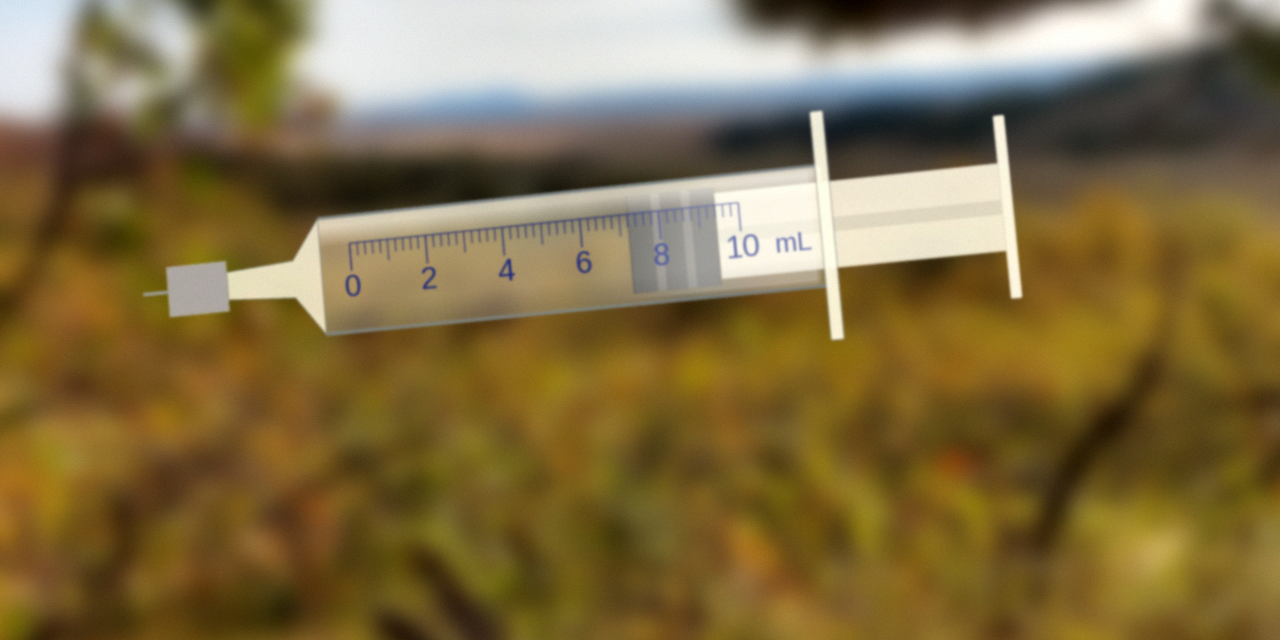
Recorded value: 7.2 mL
